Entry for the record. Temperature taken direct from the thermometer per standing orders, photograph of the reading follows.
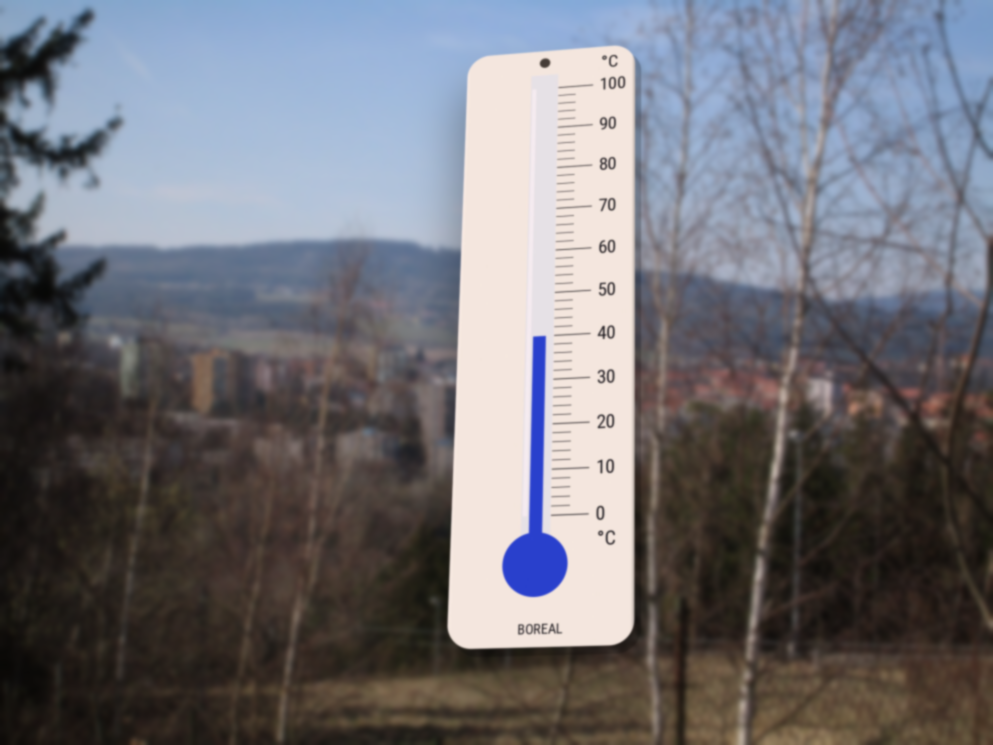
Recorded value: 40 °C
